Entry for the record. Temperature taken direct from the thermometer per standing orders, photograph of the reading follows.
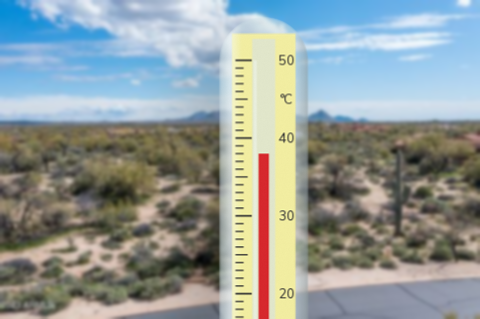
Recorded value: 38 °C
